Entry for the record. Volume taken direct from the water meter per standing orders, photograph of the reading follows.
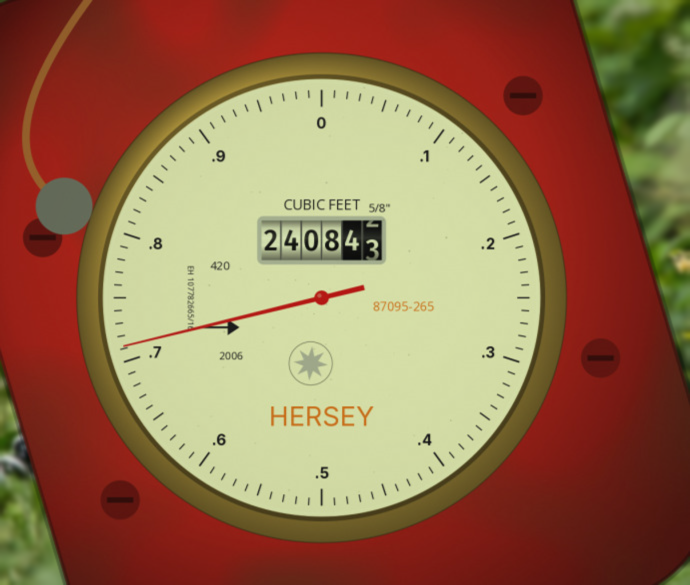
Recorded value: 240842.71 ft³
